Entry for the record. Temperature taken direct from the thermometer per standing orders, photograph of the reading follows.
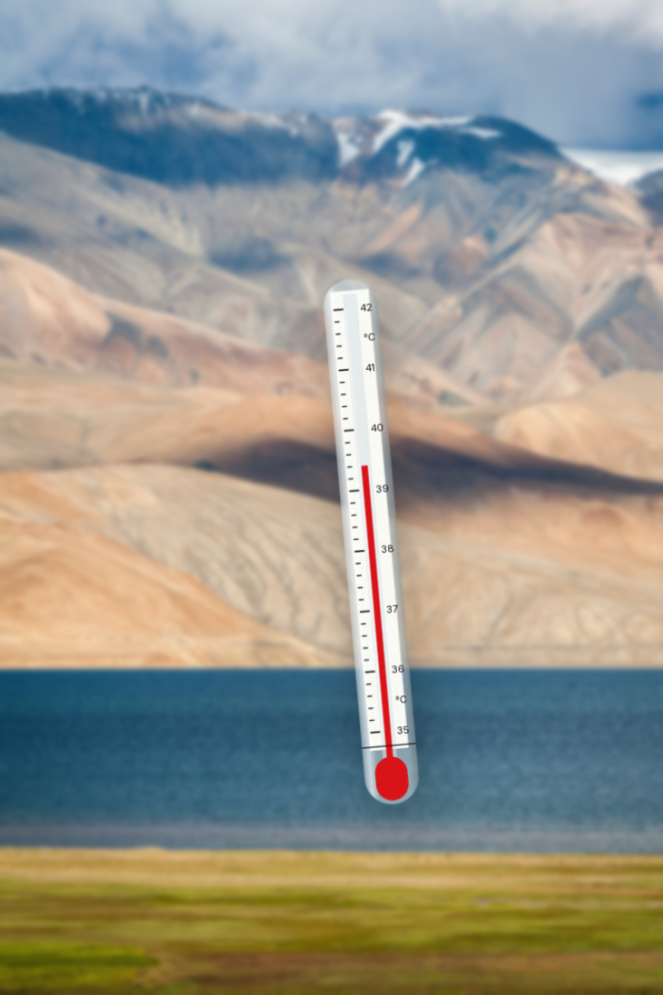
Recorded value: 39.4 °C
